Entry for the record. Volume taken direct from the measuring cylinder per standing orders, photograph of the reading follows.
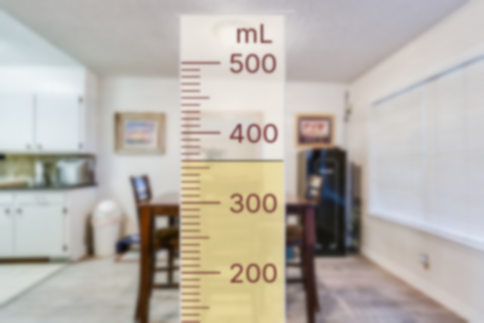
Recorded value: 360 mL
